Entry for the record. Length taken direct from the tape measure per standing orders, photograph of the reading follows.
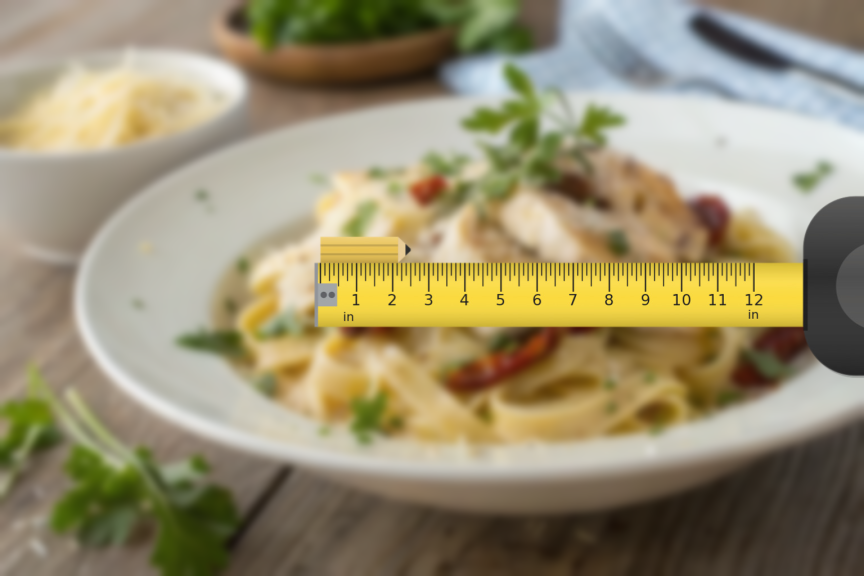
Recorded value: 2.5 in
